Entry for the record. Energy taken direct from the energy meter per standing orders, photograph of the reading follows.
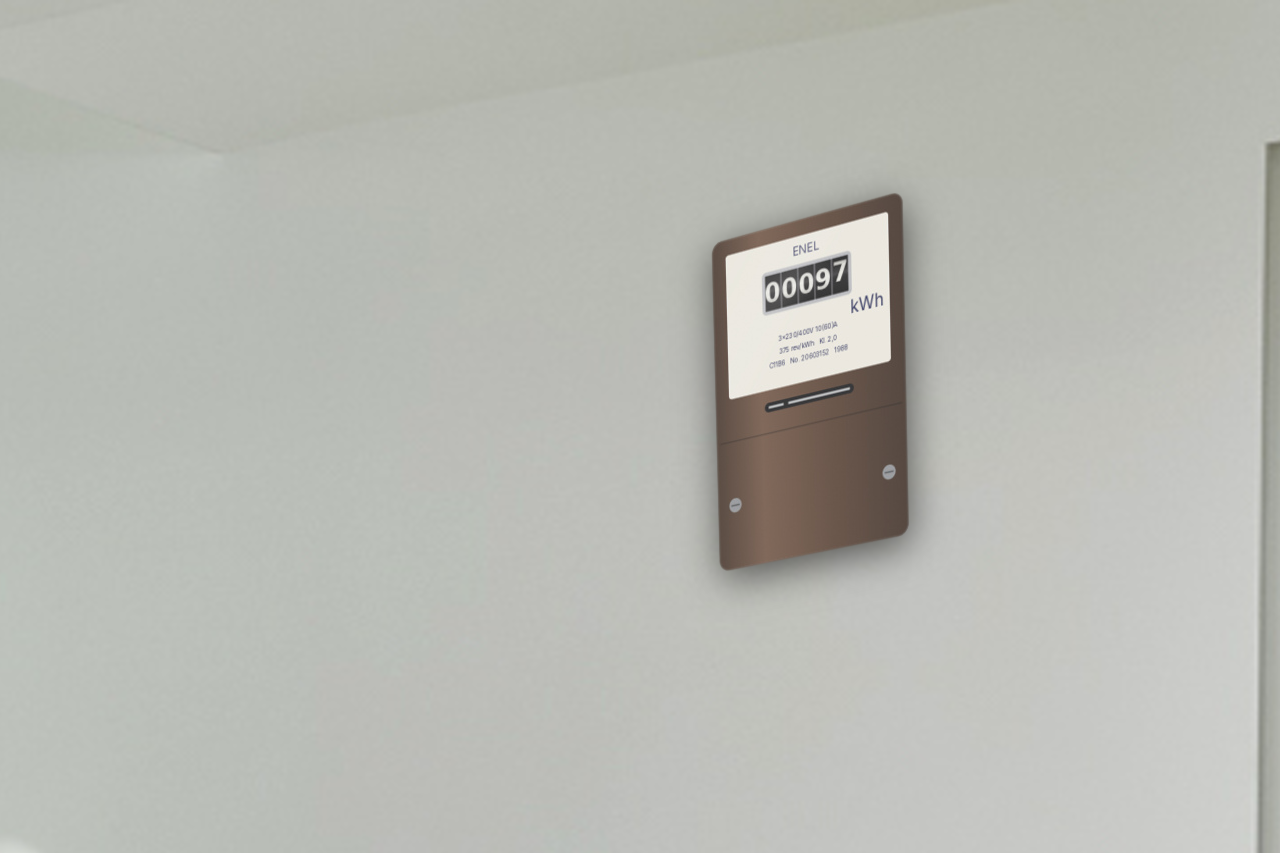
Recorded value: 97 kWh
